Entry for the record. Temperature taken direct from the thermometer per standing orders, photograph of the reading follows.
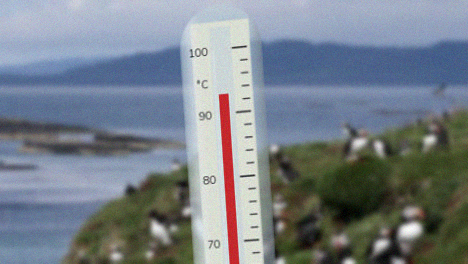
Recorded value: 93 °C
